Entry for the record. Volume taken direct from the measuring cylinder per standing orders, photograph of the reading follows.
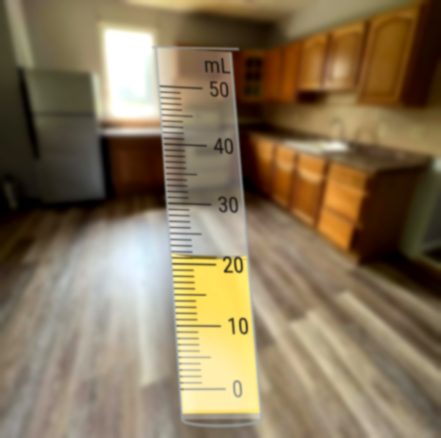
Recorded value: 21 mL
